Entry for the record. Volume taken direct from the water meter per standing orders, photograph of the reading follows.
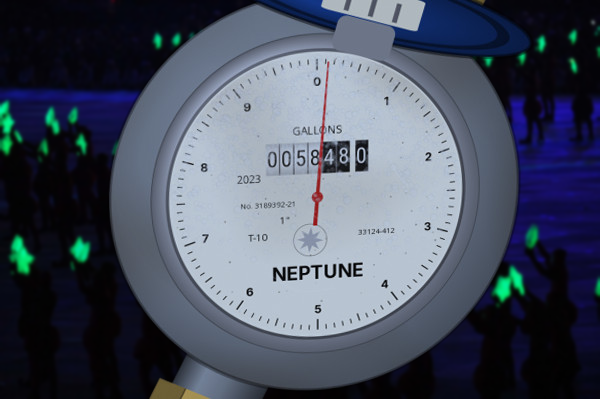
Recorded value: 58480.1 gal
